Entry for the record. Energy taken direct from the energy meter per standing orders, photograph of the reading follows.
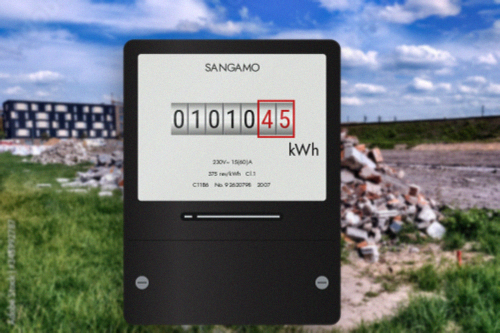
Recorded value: 1010.45 kWh
